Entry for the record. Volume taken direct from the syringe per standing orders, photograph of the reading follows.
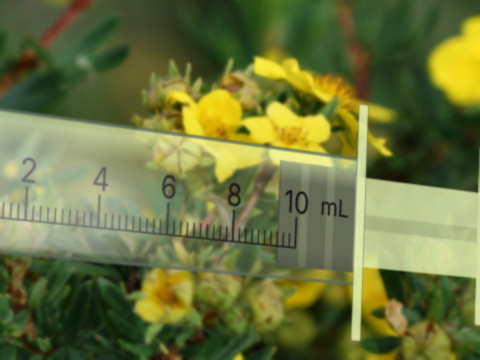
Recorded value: 9.4 mL
